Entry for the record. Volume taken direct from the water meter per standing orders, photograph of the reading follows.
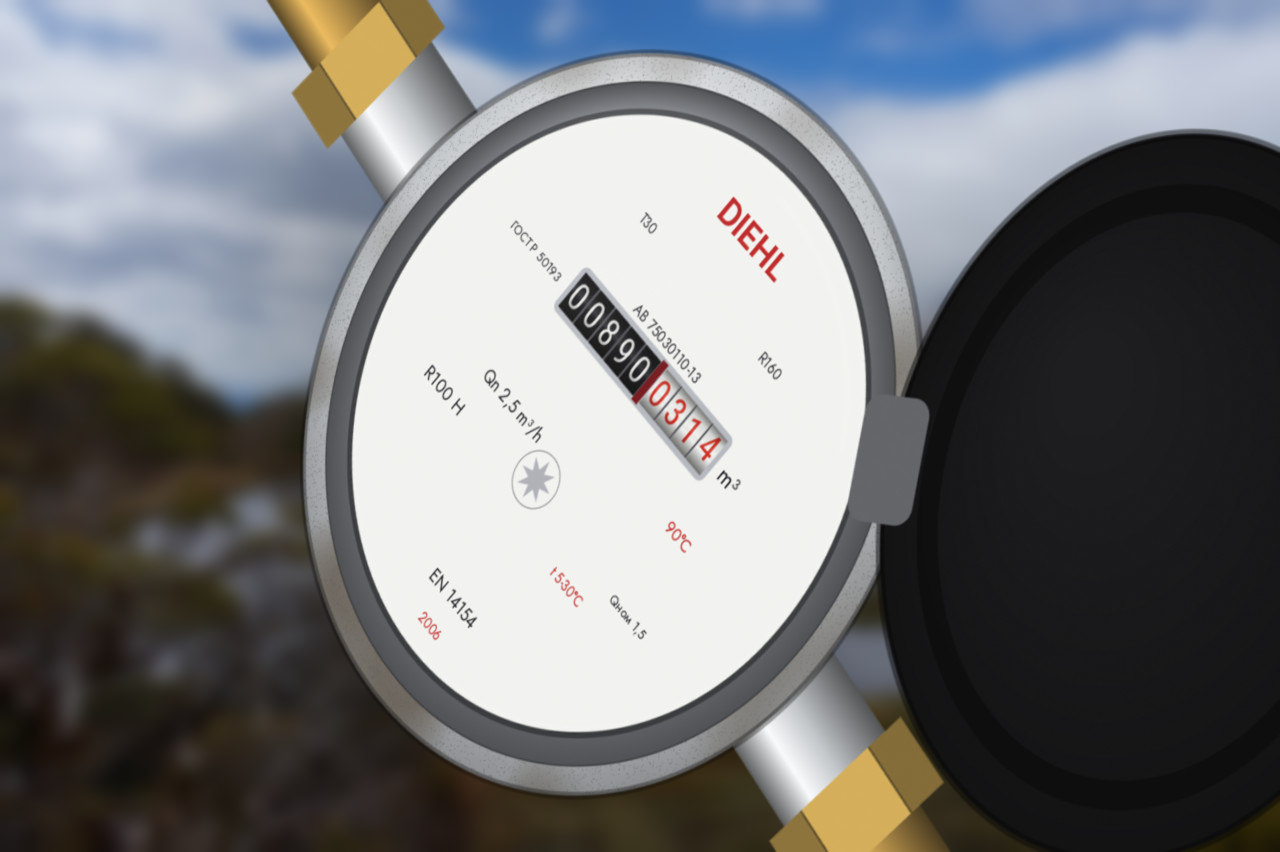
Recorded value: 890.0314 m³
